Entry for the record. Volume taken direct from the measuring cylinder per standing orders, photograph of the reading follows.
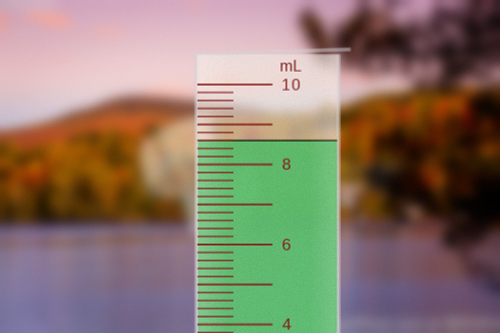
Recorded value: 8.6 mL
